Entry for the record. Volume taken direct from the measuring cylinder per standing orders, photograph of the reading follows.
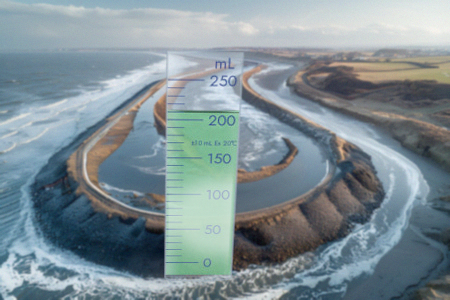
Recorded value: 210 mL
